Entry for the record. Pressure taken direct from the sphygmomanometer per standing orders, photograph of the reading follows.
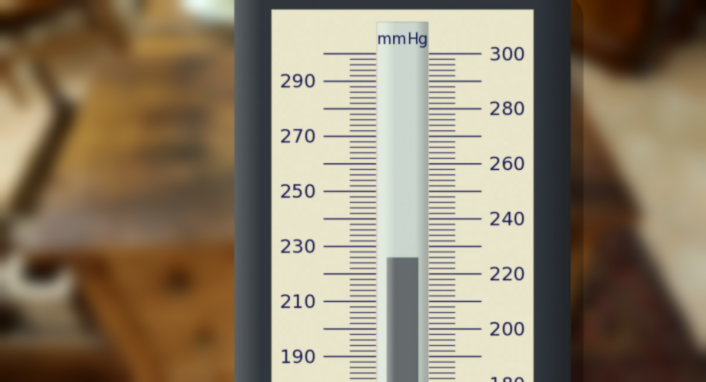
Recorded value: 226 mmHg
